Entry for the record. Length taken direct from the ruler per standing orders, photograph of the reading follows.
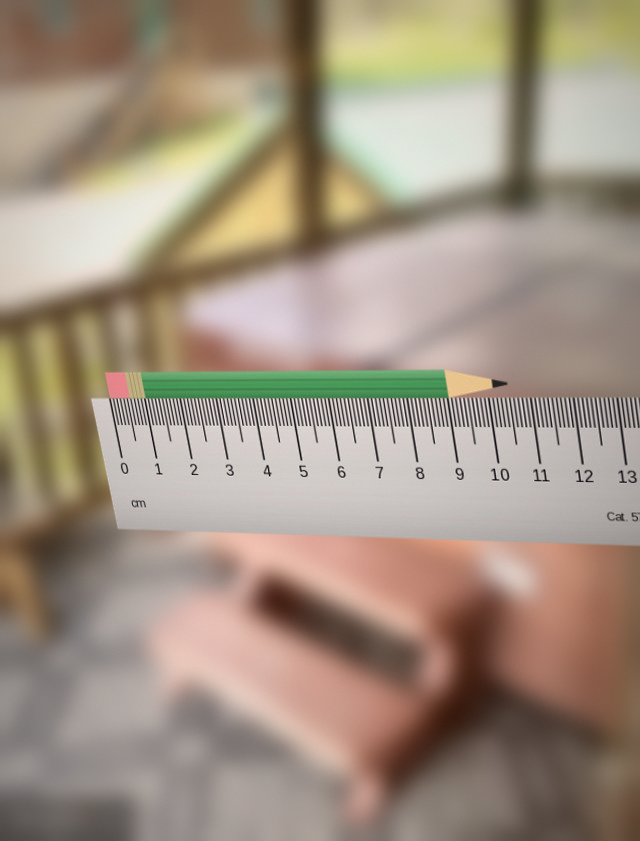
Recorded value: 10.5 cm
